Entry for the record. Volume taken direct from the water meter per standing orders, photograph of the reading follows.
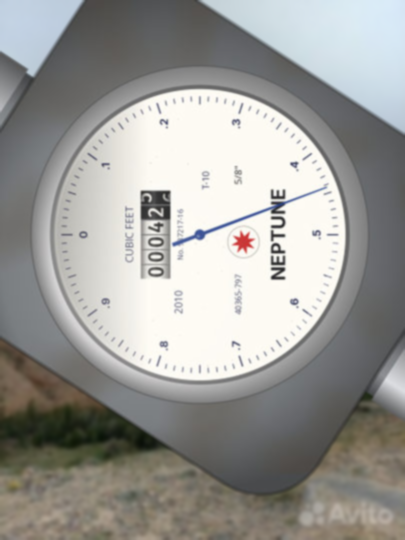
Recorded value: 425.44 ft³
